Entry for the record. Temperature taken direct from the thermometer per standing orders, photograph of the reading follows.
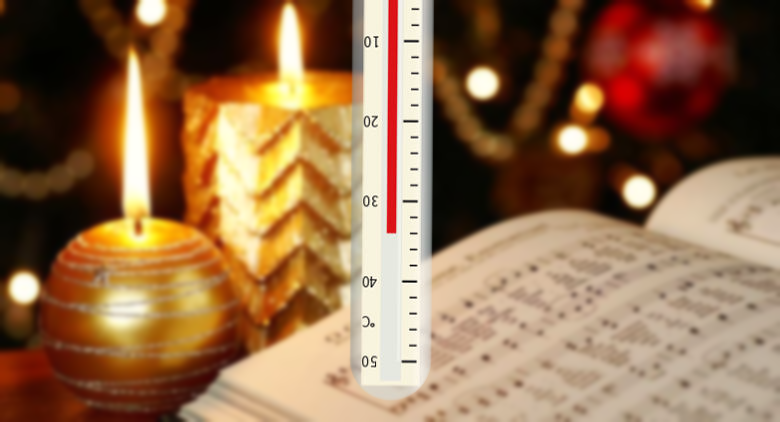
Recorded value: 34 °C
